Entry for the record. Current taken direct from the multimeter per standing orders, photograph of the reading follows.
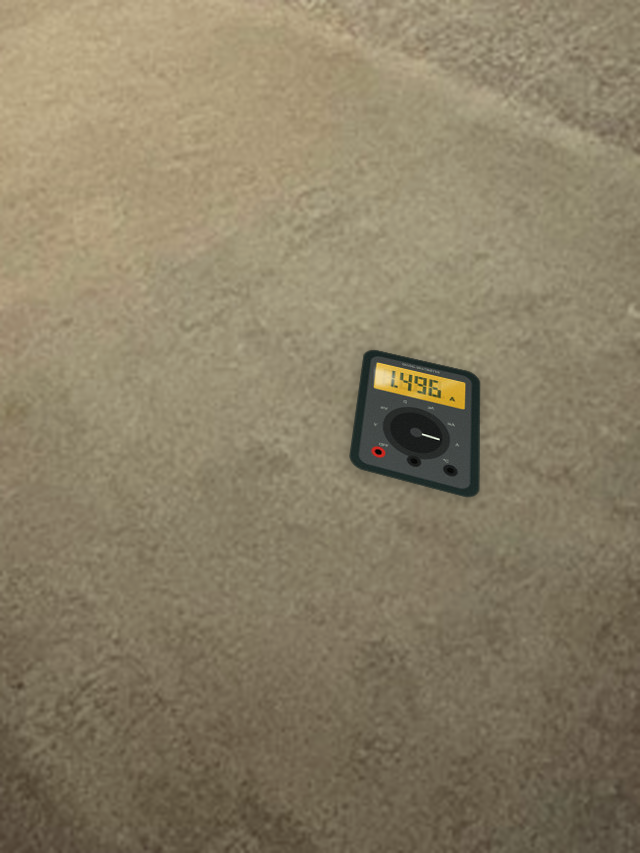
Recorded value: 1.496 A
